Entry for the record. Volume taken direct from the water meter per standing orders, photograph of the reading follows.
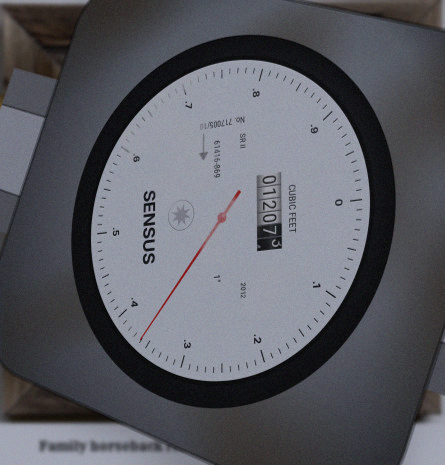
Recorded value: 12073.36 ft³
